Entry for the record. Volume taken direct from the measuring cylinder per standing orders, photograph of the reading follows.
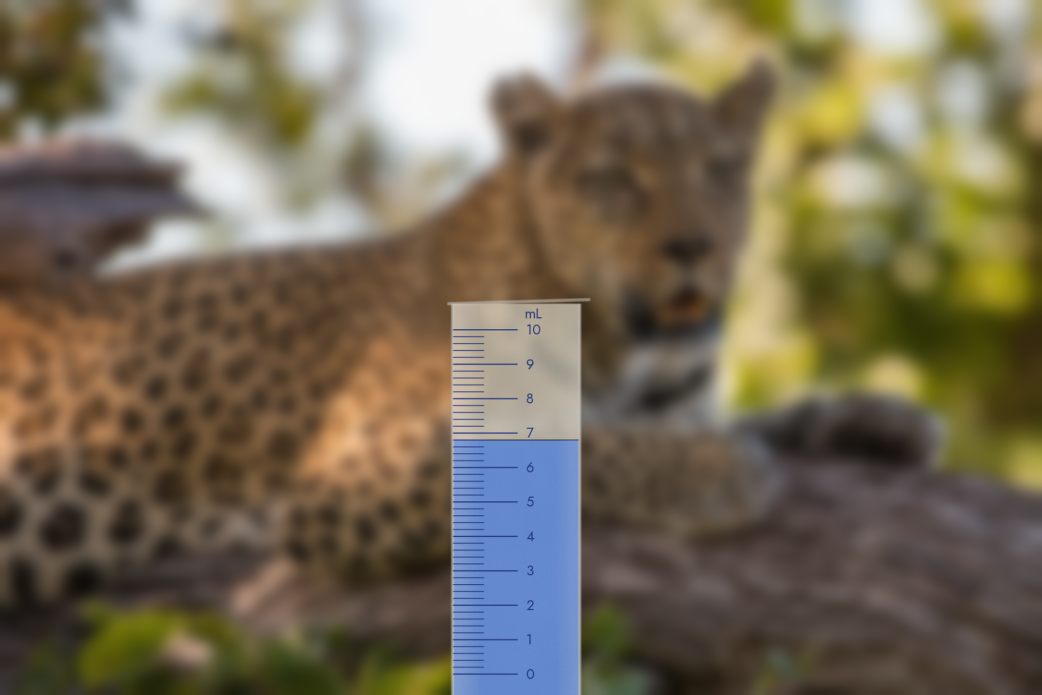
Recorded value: 6.8 mL
